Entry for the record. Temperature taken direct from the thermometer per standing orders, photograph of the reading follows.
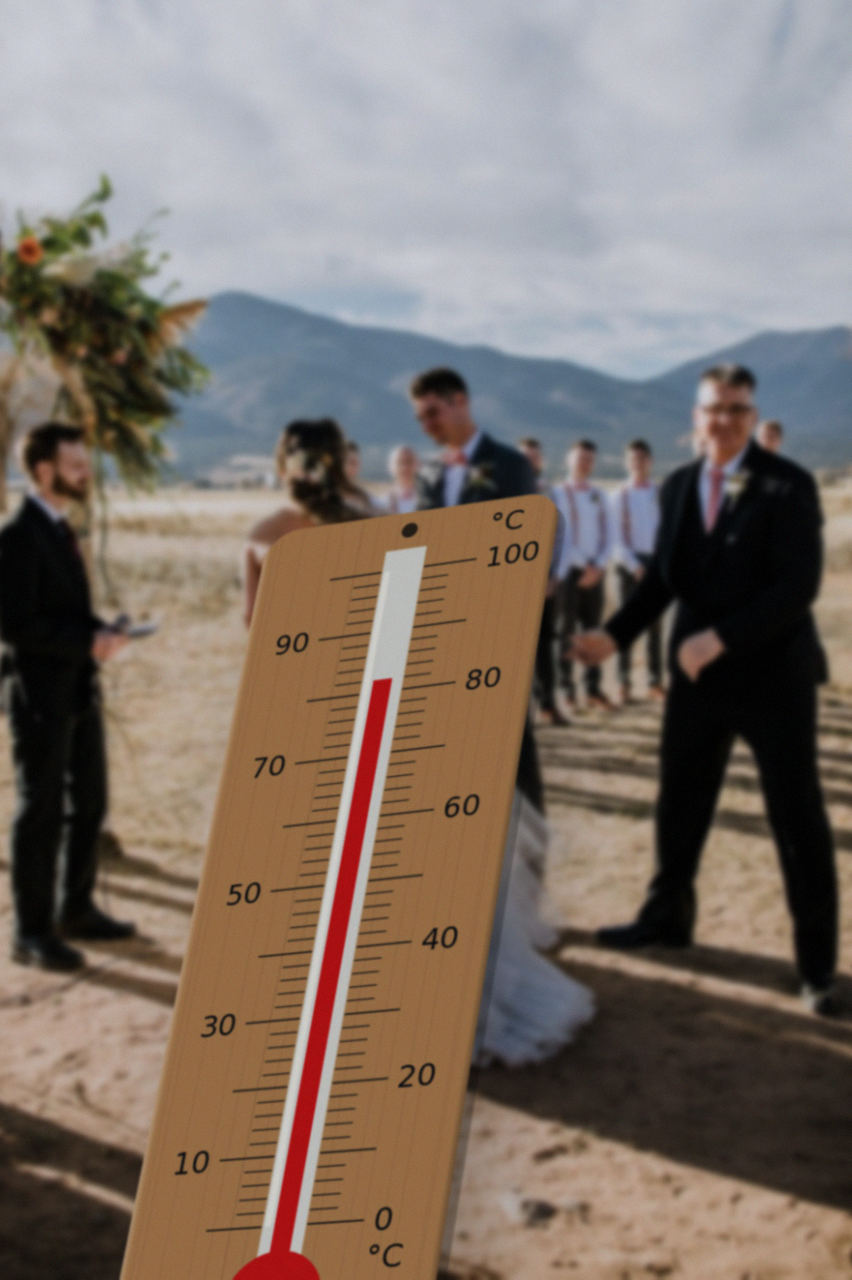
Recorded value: 82 °C
